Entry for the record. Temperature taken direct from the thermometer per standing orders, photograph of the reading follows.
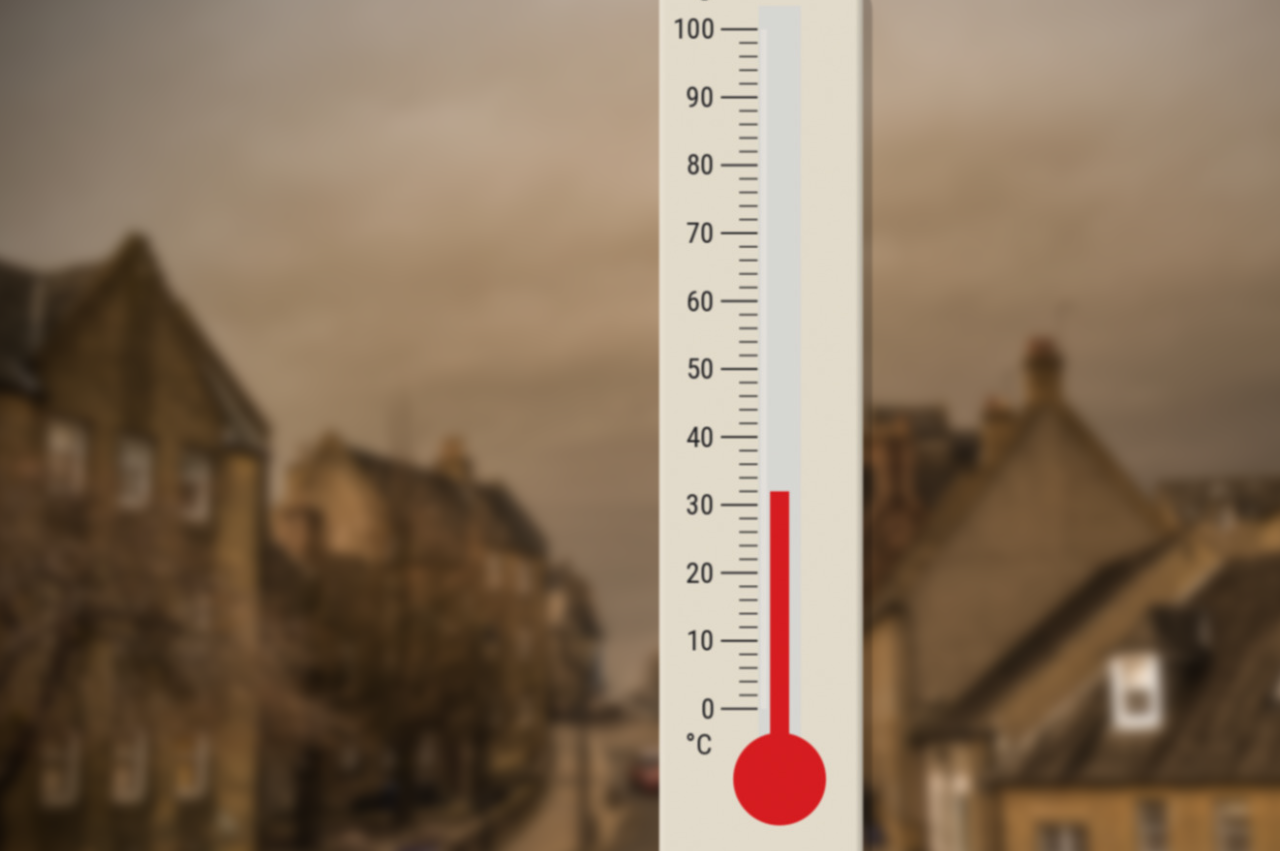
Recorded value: 32 °C
